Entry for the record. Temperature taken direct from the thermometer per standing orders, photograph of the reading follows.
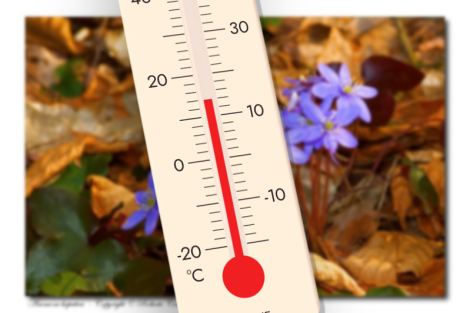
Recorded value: 14 °C
